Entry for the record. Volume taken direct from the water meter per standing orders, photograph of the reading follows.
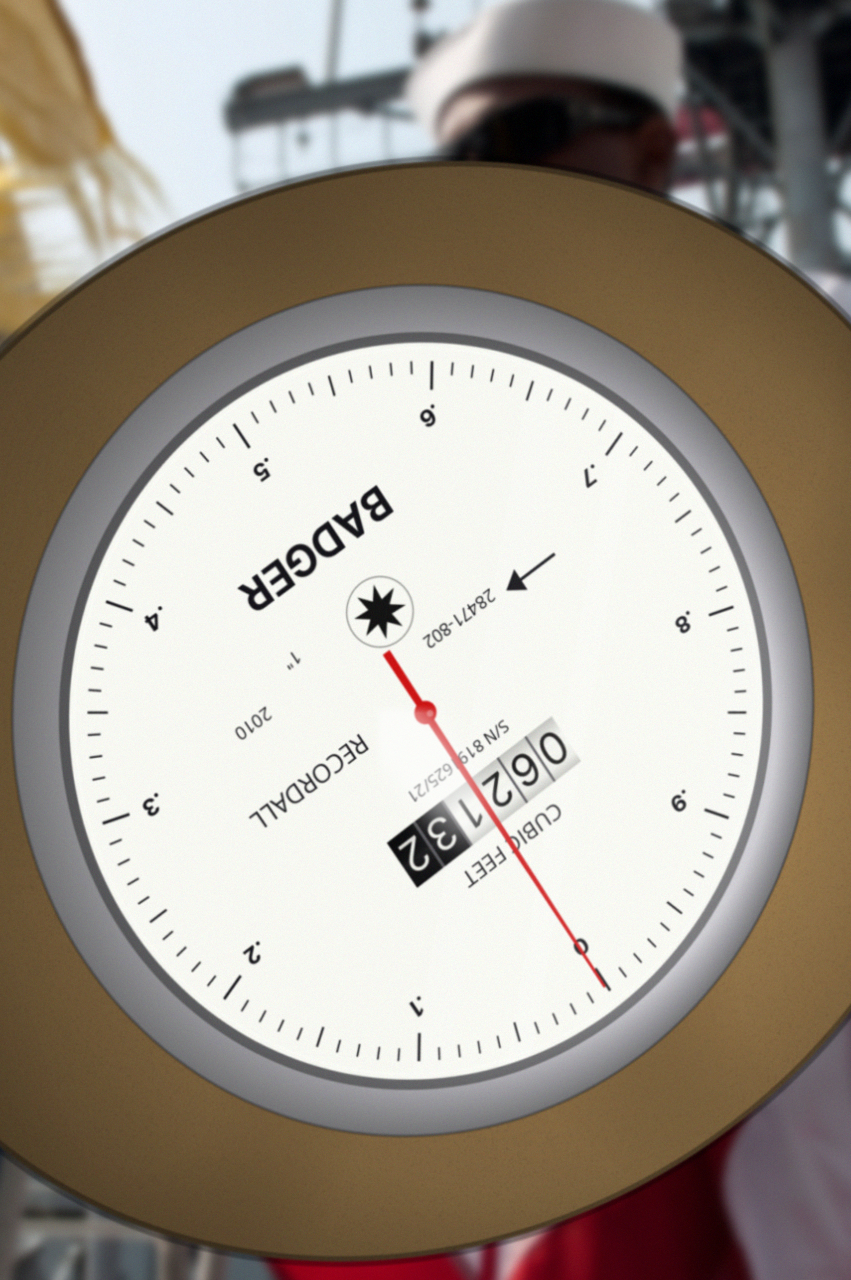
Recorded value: 62132.00 ft³
